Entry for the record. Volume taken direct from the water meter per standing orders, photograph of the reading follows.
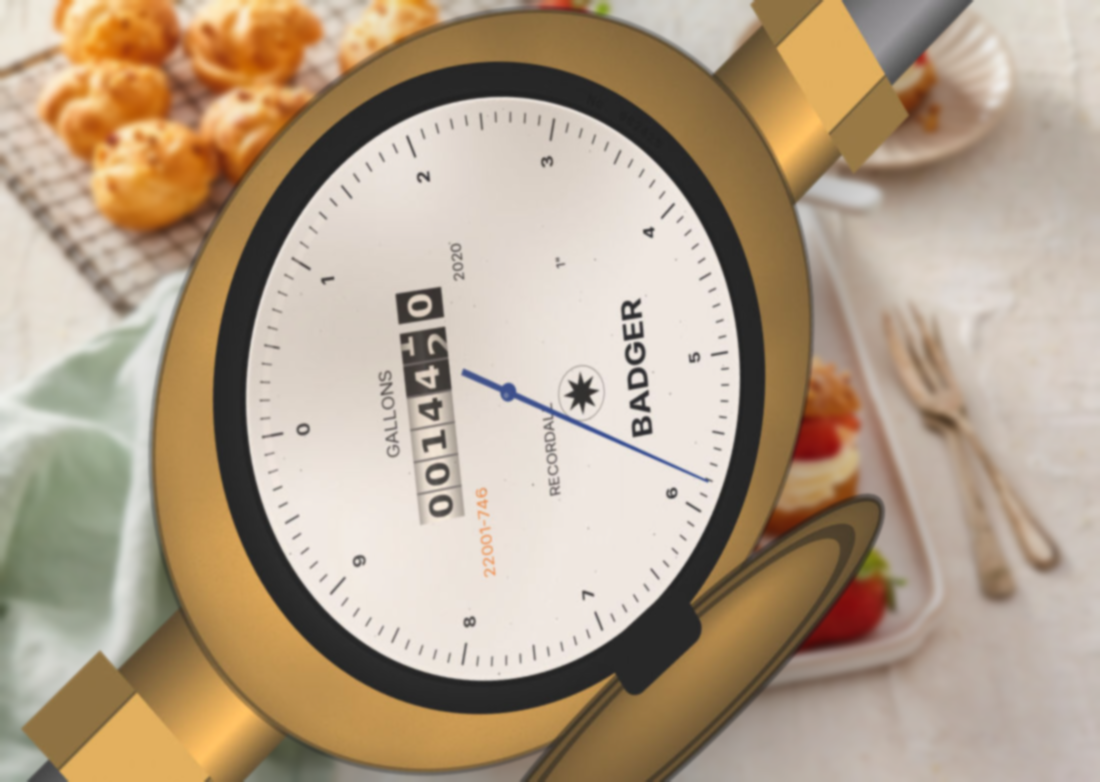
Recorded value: 14415.8 gal
